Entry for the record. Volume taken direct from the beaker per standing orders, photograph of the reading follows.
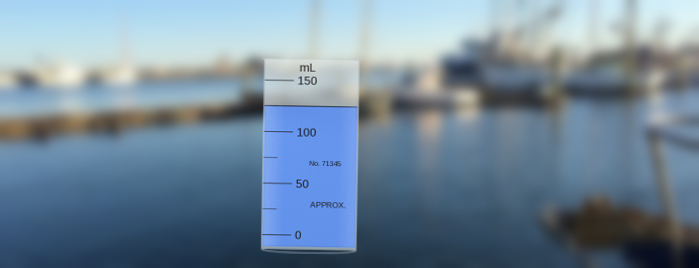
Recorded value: 125 mL
